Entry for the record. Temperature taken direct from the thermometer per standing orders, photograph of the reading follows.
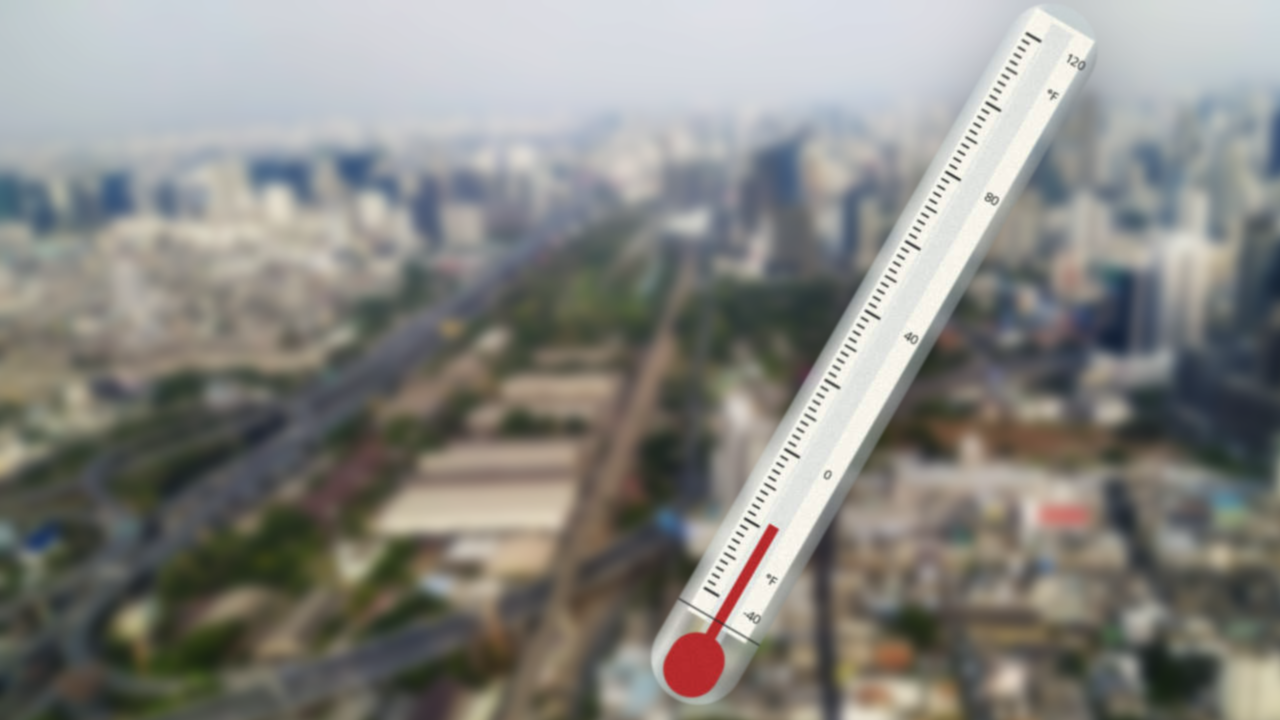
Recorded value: -18 °F
